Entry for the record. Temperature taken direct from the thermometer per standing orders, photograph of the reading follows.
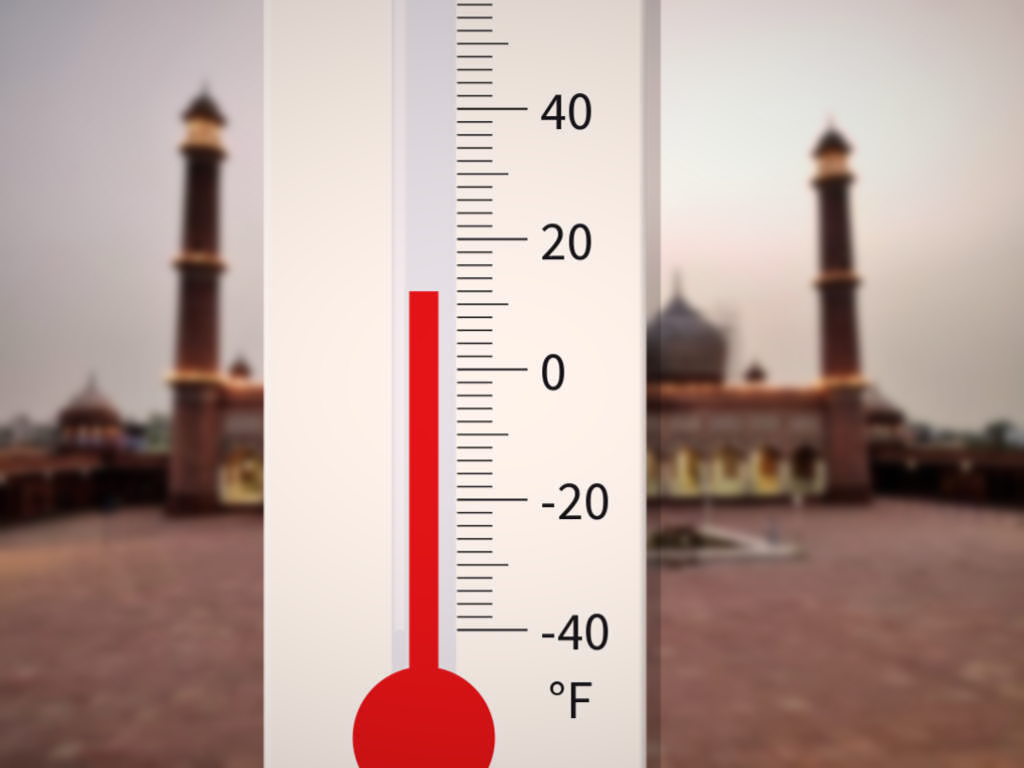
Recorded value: 12 °F
